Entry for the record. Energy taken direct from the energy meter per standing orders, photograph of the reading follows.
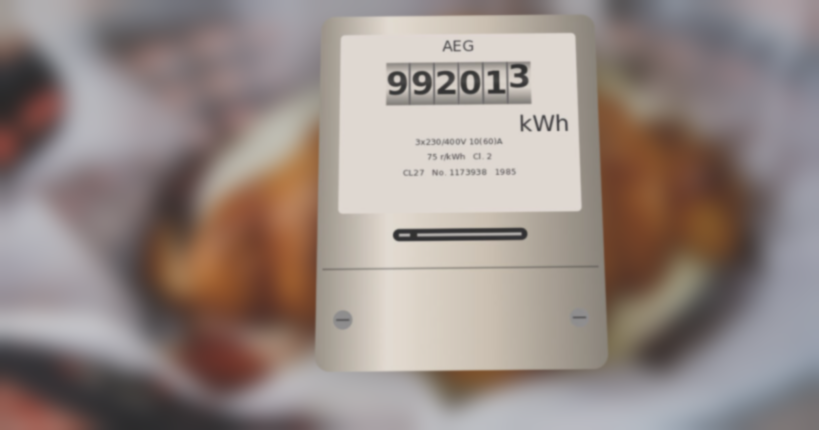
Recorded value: 992013 kWh
